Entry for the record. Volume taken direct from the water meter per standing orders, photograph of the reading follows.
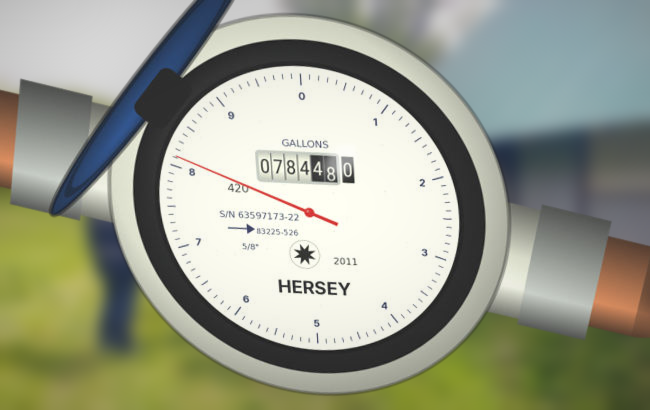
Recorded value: 784478.1 gal
